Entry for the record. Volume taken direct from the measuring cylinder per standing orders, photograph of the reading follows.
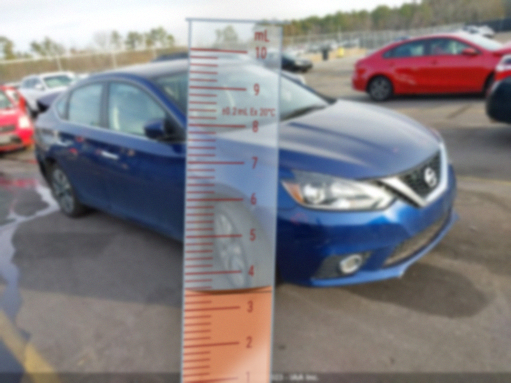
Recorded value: 3.4 mL
